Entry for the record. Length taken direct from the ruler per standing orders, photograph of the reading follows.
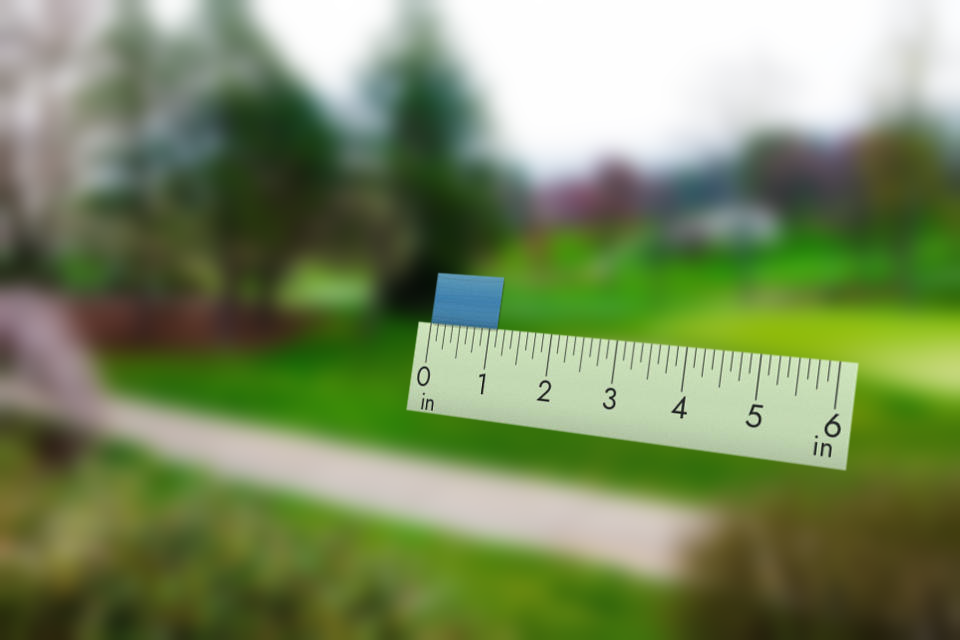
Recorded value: 1.125 in
